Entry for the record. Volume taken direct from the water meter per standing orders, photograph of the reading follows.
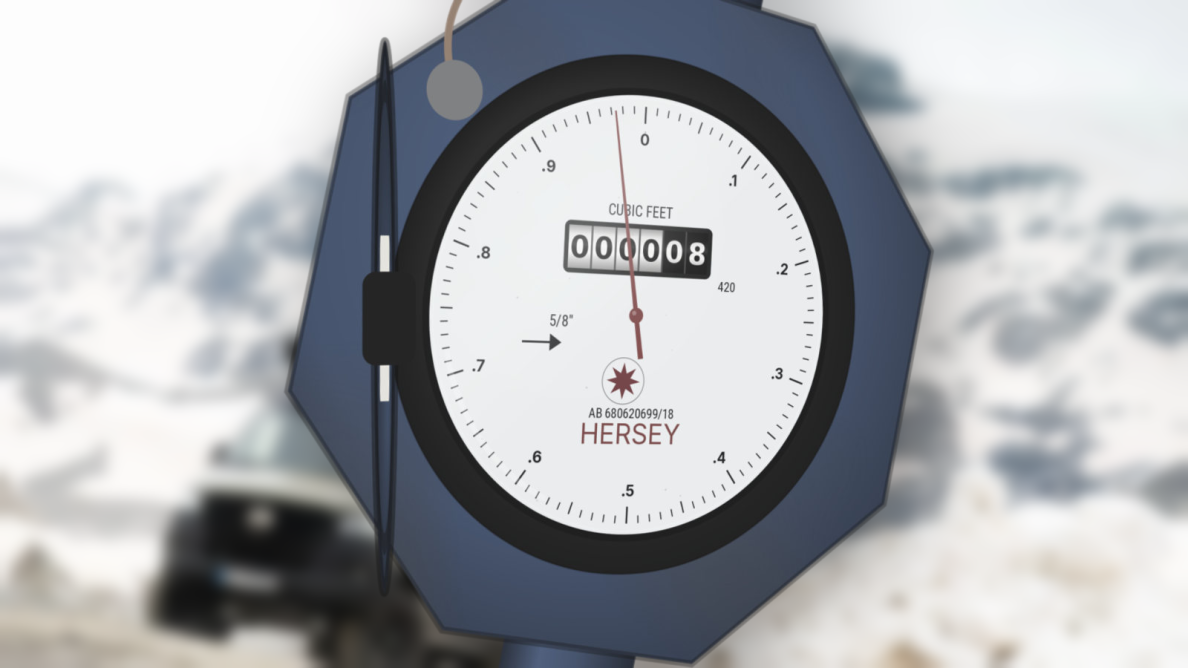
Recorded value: 7.97 ft³
